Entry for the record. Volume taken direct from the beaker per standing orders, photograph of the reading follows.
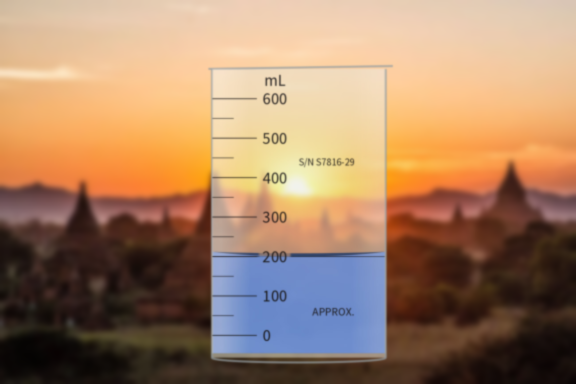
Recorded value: 200 mL
